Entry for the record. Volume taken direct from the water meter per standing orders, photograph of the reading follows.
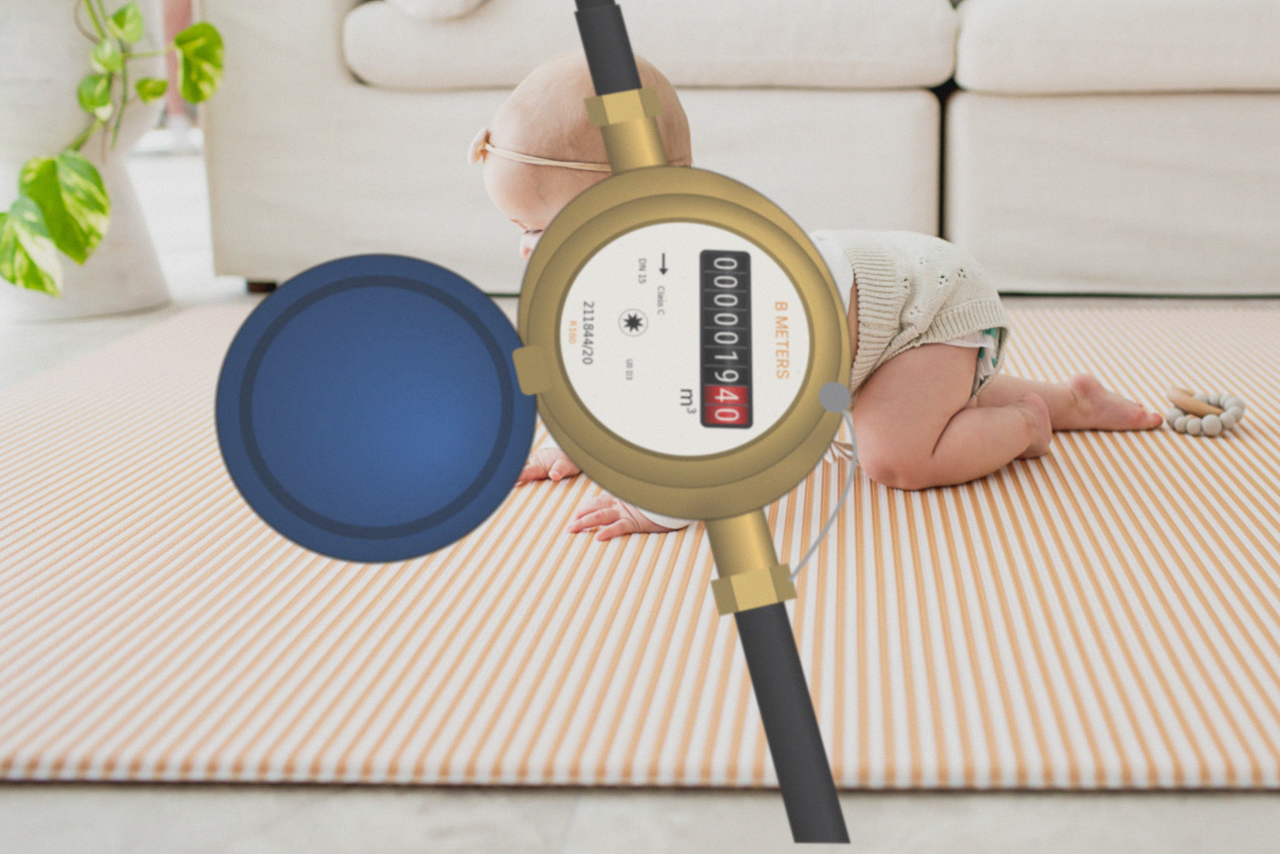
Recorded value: 19.40 m³
